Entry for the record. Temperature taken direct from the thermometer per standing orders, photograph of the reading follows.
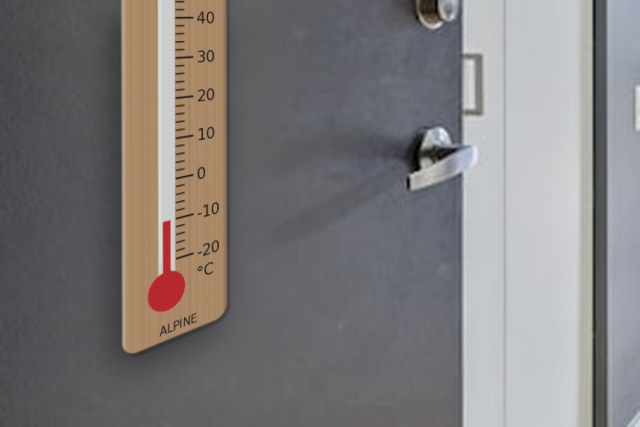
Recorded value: -10 °C
